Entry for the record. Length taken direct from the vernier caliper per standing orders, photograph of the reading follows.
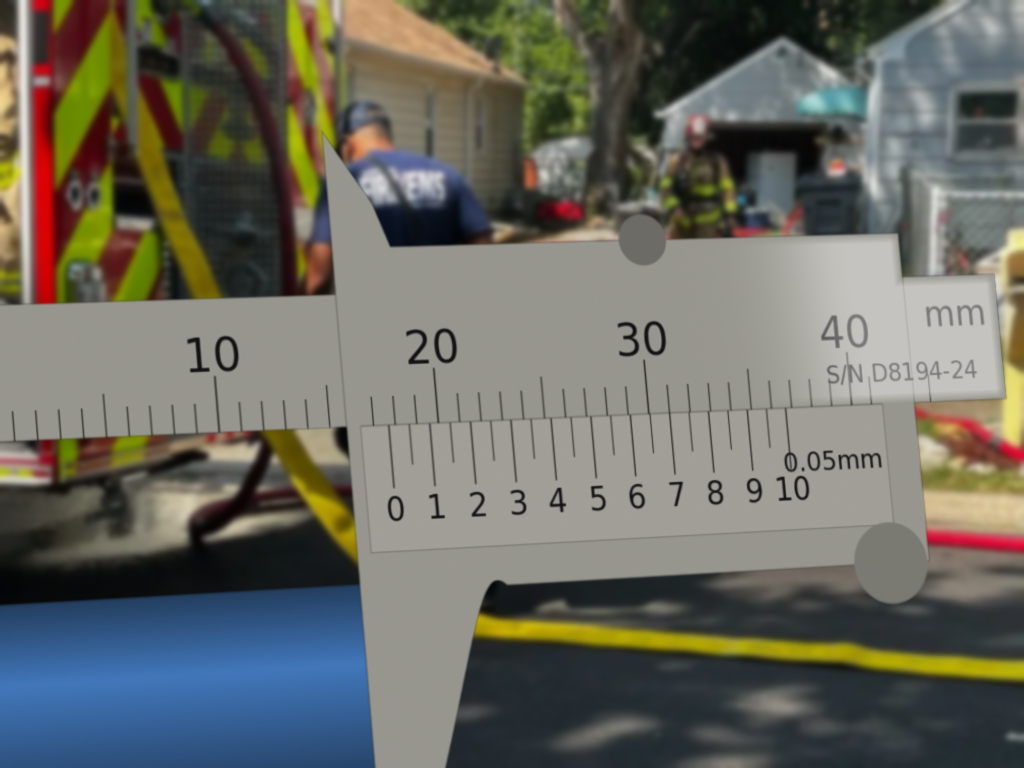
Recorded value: 17.7 mm
